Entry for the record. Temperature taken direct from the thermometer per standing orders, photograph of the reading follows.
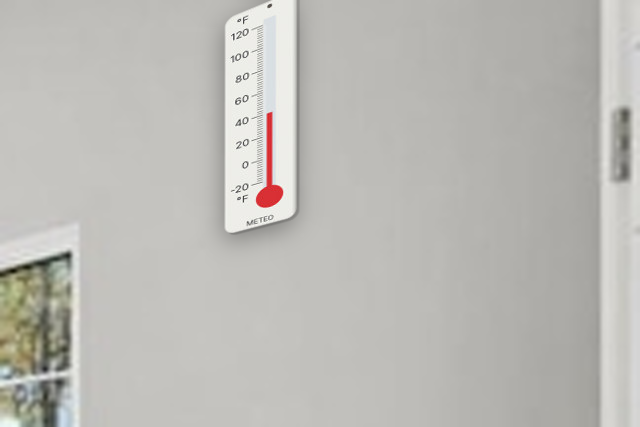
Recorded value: 40 °F
